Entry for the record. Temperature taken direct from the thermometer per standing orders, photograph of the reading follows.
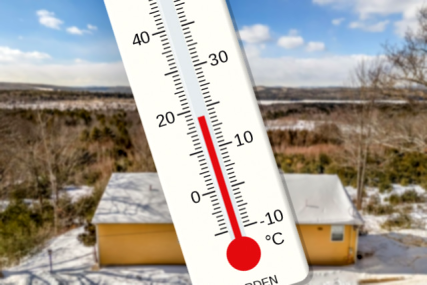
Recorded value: 18 °C
